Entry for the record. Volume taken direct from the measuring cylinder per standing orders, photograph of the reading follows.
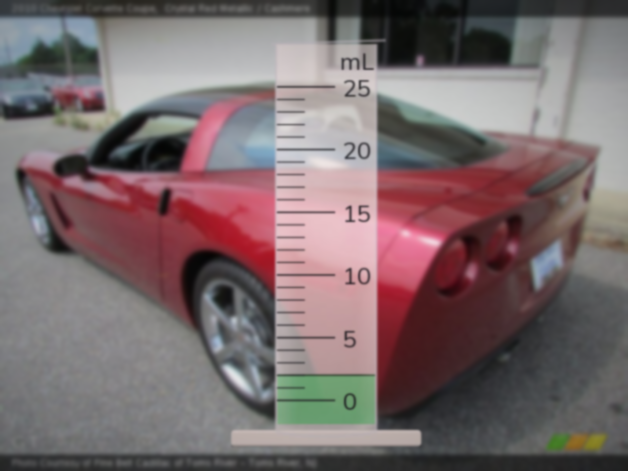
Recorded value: 2 mL
